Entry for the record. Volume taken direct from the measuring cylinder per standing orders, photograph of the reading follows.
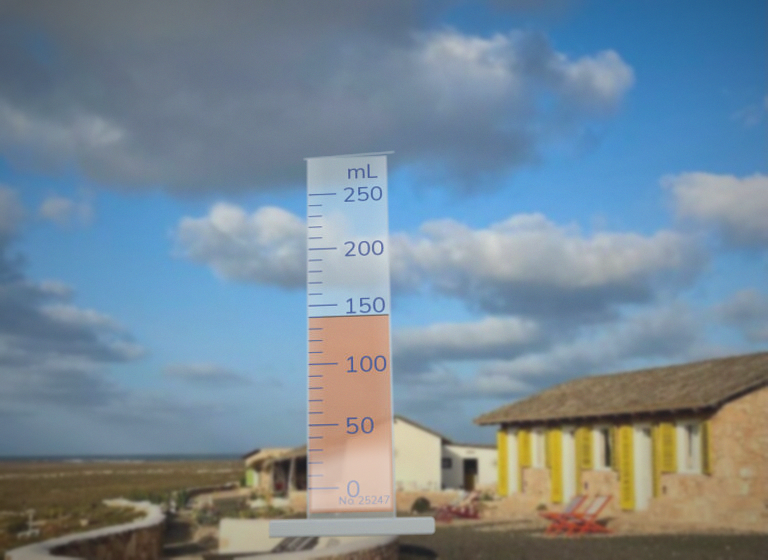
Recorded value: 140 mL
